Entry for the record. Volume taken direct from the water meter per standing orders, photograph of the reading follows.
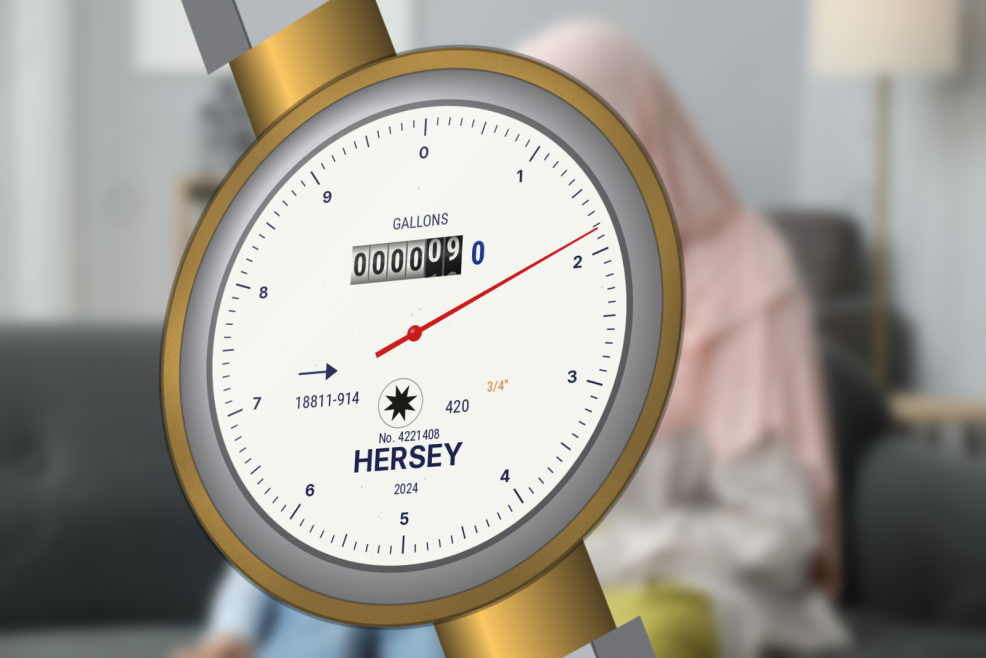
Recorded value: 91.8 gal
